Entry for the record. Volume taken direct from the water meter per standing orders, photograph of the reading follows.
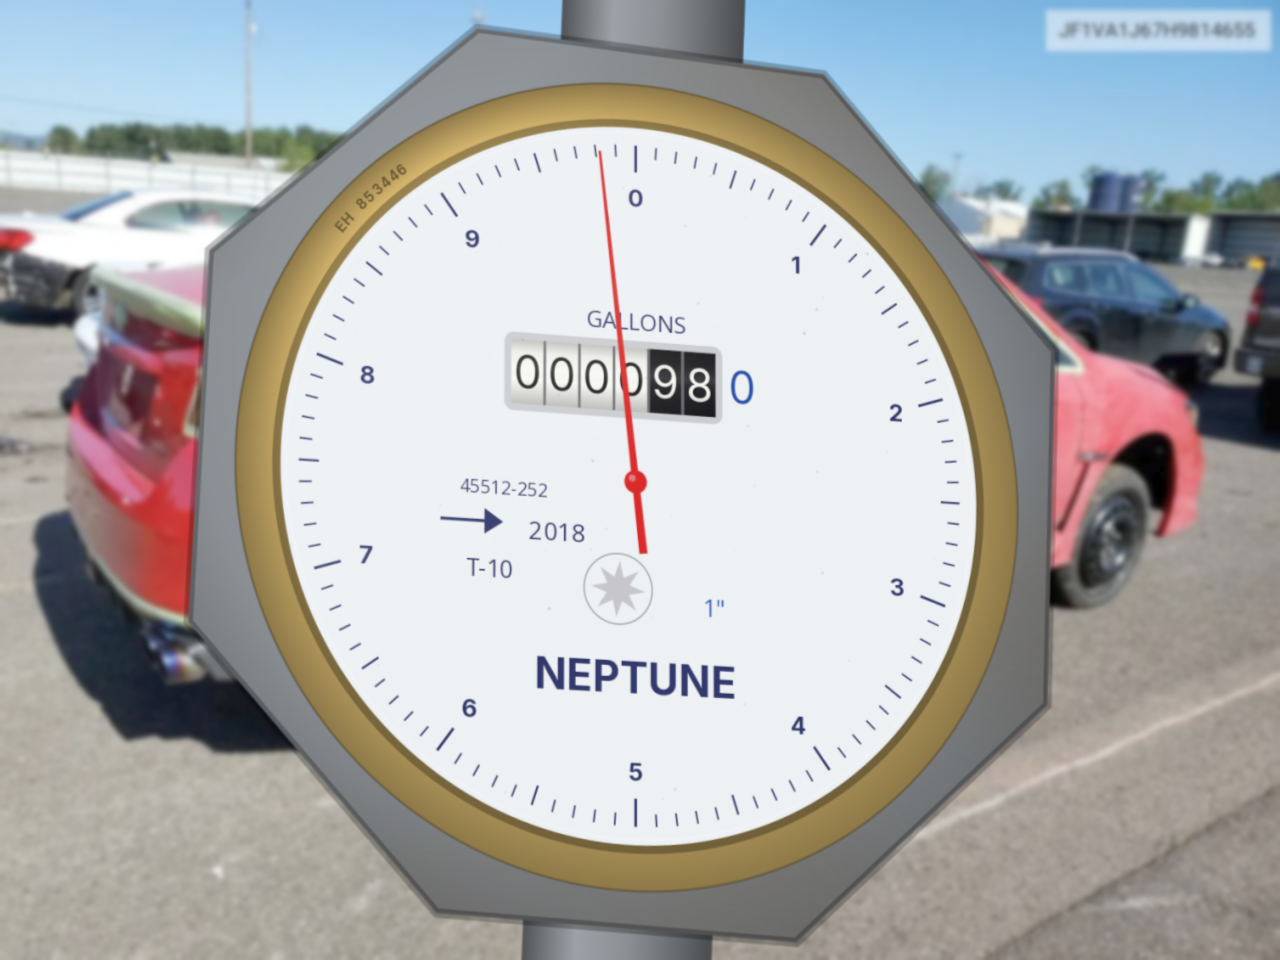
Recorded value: 979.8 gal
